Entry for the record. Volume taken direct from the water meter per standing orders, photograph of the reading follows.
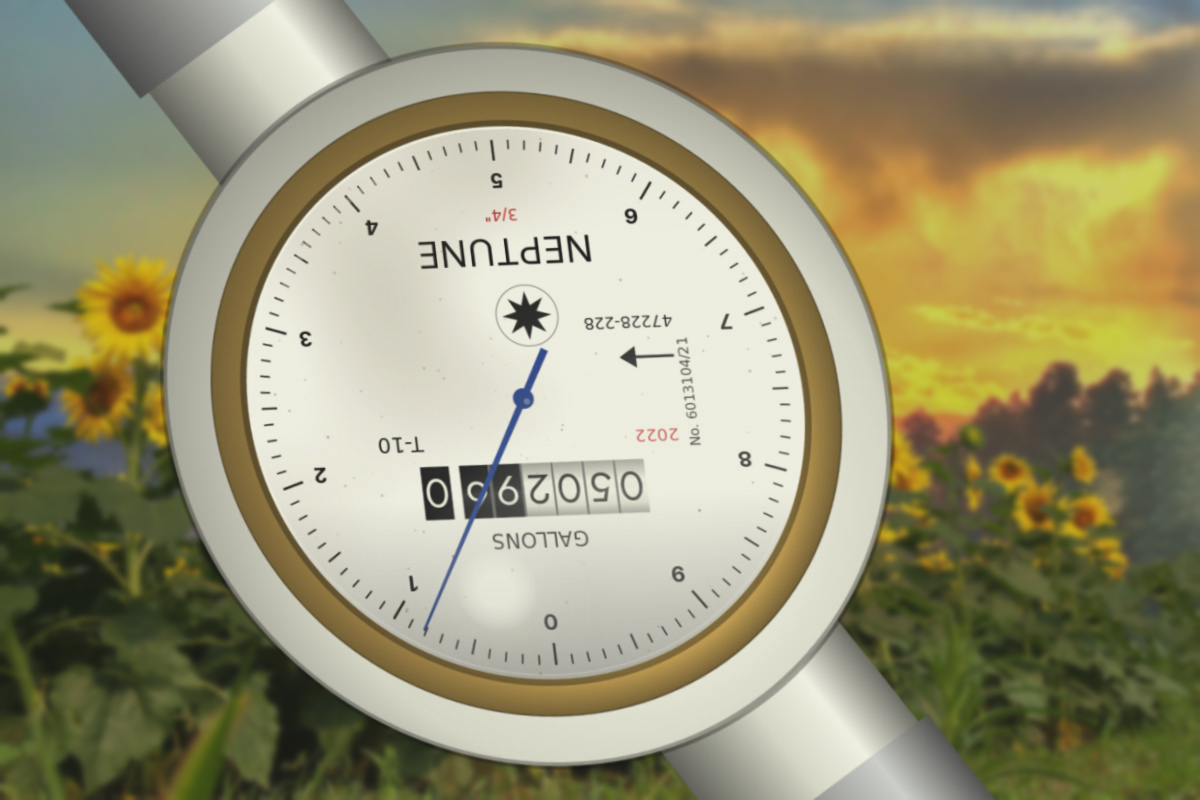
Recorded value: 502960.8 gal
